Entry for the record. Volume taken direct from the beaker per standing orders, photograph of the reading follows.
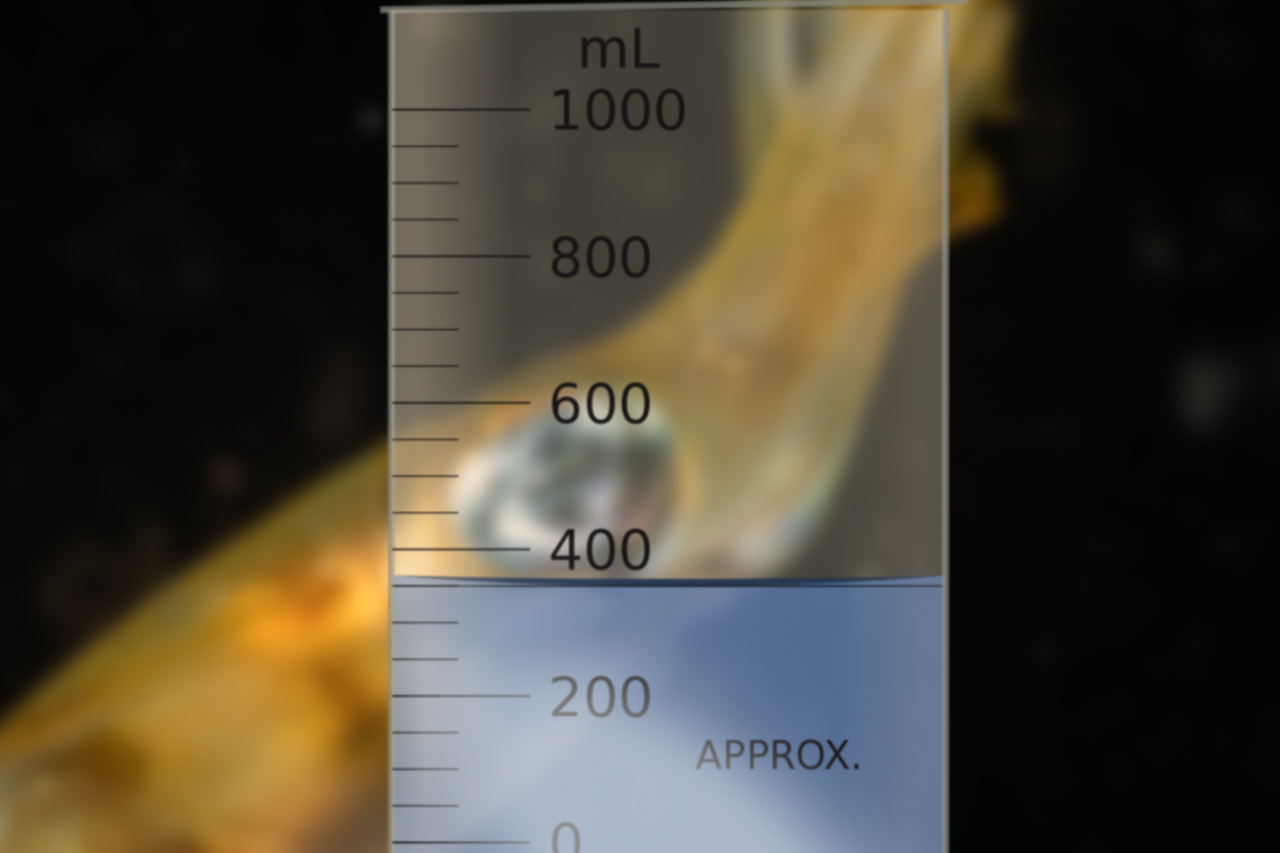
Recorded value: 350 mL
